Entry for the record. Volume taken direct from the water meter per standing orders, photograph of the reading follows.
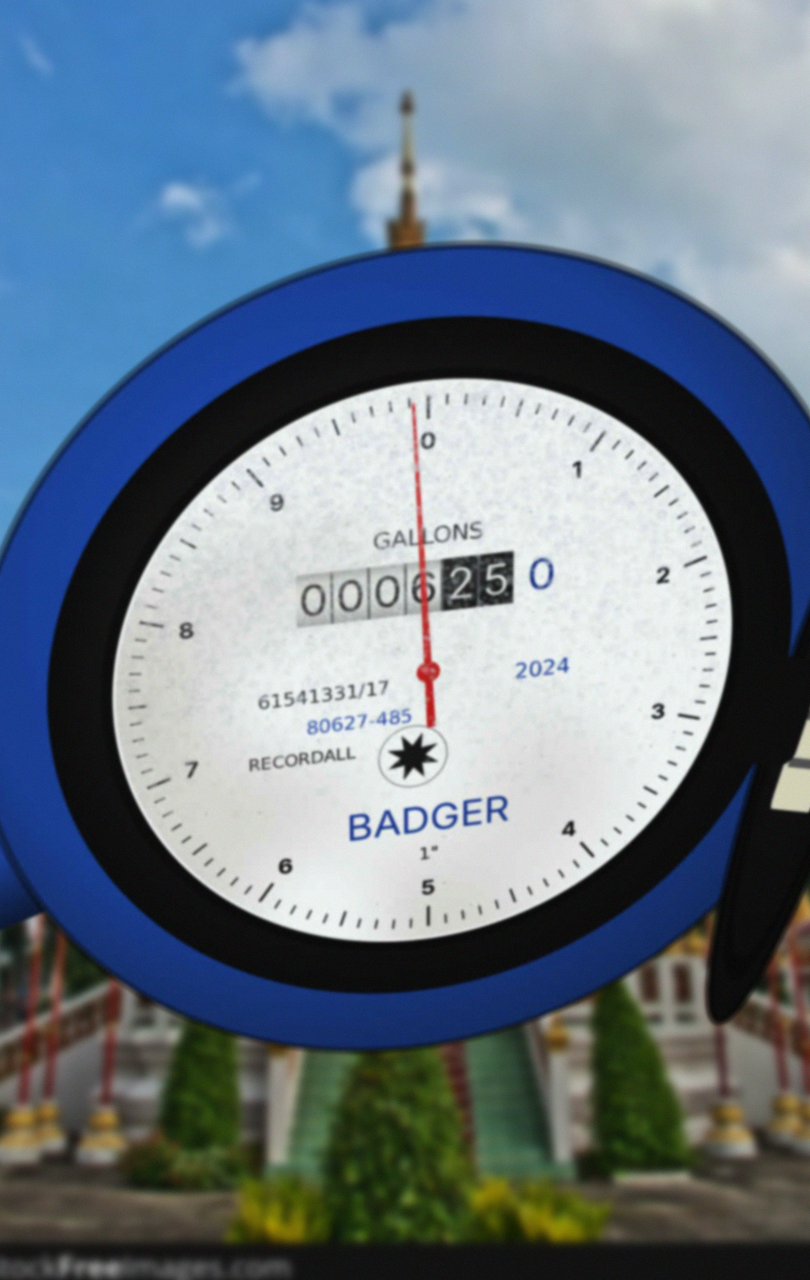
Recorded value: 6249.9 gal
